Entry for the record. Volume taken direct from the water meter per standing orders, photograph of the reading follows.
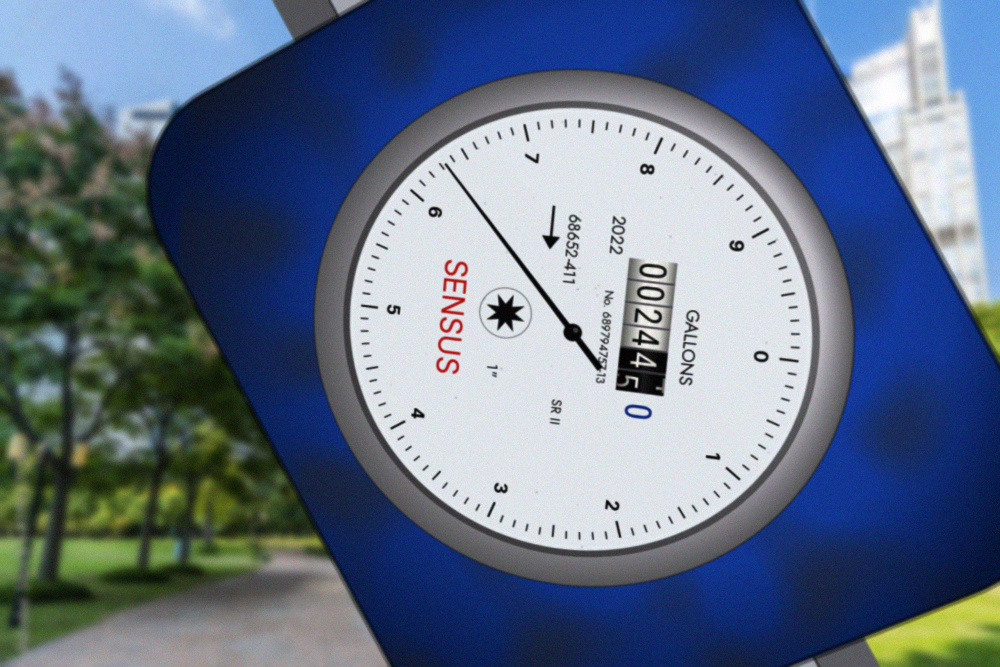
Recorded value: 24446.3 gal
